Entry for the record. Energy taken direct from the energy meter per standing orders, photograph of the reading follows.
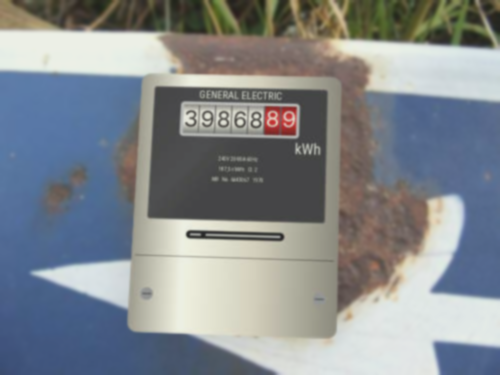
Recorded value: 39868.89 kWh
